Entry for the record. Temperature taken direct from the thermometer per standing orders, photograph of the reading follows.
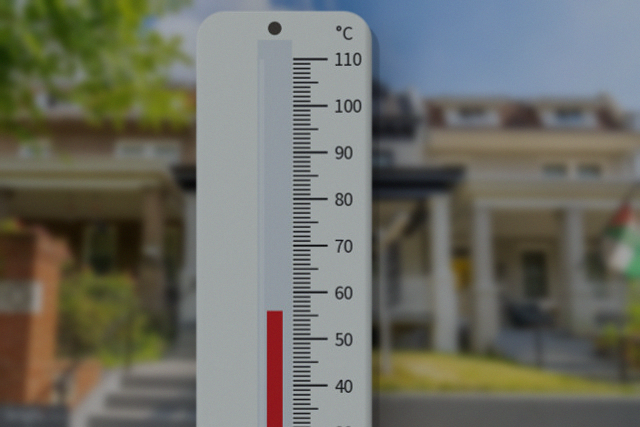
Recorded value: 56 °C
